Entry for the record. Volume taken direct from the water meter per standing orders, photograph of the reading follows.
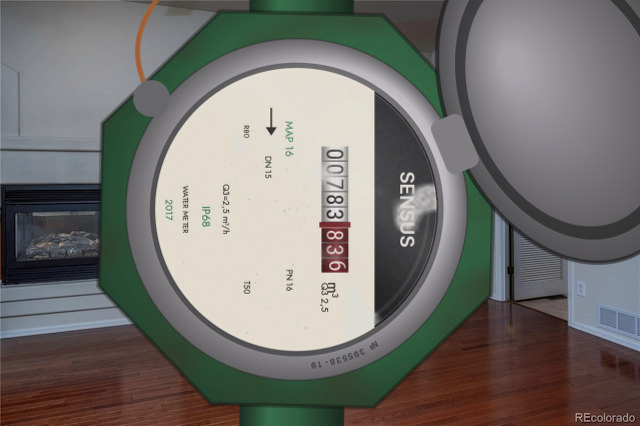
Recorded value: 783.836 m³
